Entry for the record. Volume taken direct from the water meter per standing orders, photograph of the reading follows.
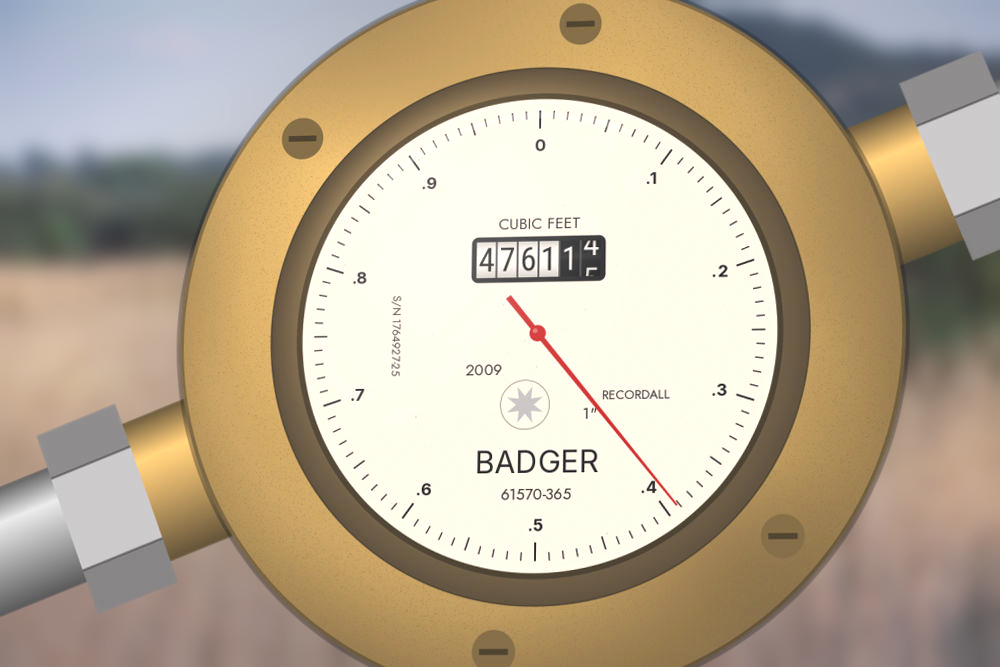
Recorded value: 476114.39 ft³
